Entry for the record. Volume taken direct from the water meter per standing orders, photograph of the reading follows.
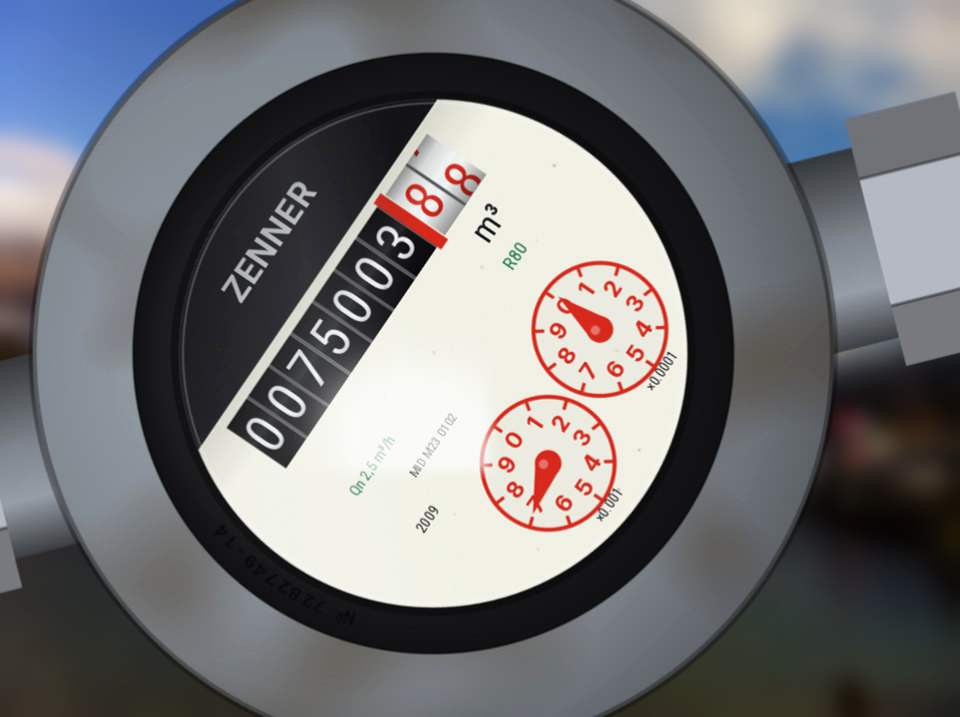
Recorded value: 75003.8770 m³
